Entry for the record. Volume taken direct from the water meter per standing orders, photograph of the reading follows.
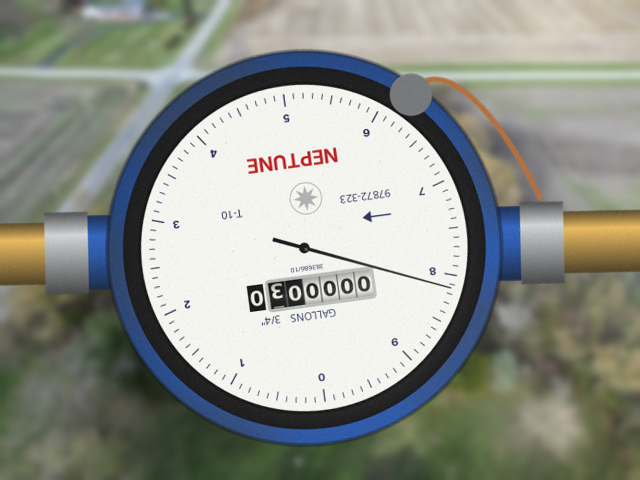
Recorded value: 28.1 gal
